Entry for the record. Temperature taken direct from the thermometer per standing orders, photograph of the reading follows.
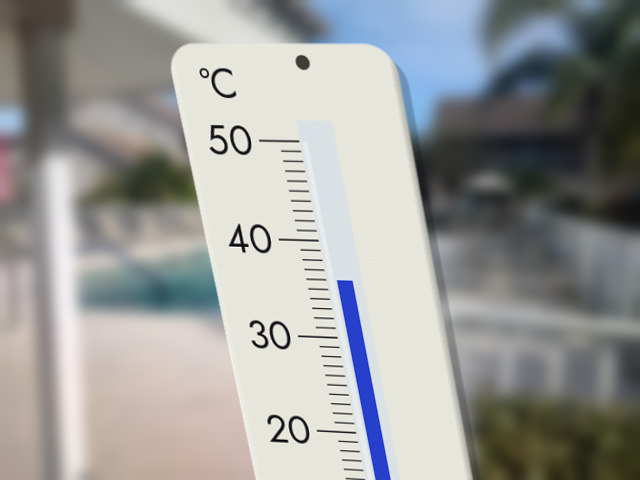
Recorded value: 36 °C
